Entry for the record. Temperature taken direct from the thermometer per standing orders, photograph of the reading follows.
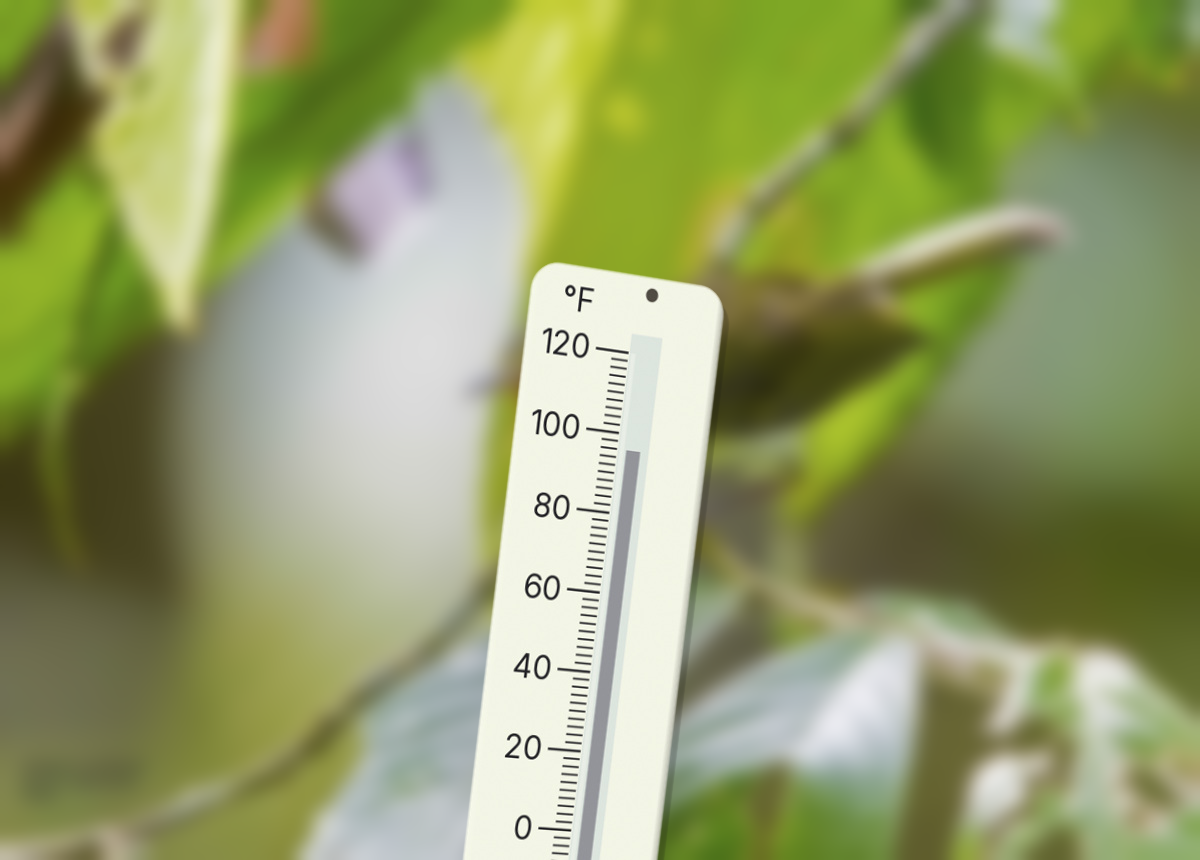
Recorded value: 96 °F
